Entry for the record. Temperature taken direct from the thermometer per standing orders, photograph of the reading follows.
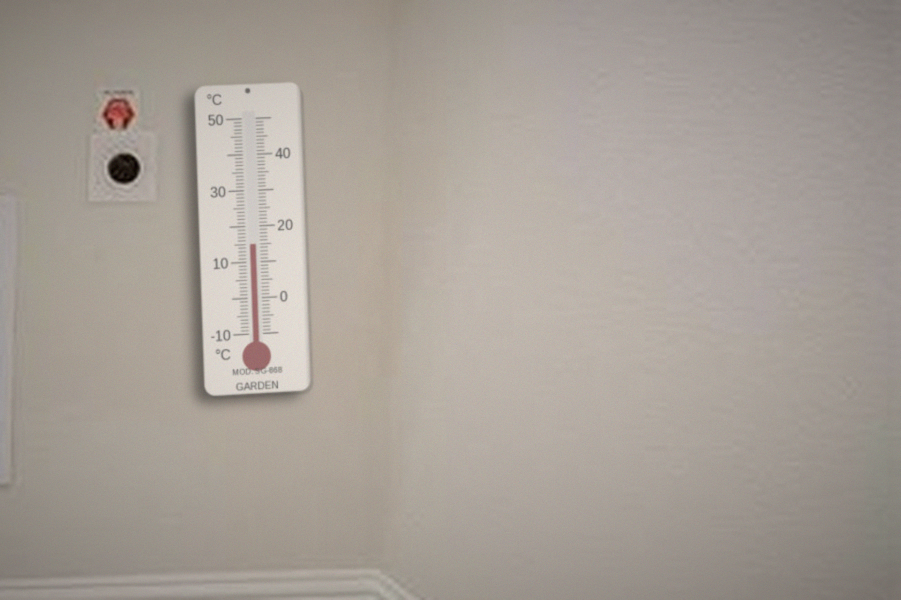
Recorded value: 15 °C
